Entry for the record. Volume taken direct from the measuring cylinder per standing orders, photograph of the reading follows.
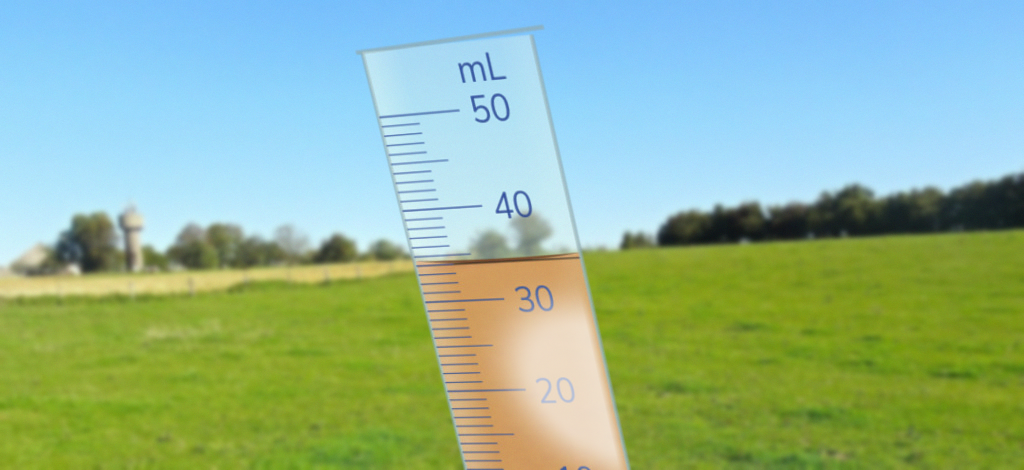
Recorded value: 34 mL
